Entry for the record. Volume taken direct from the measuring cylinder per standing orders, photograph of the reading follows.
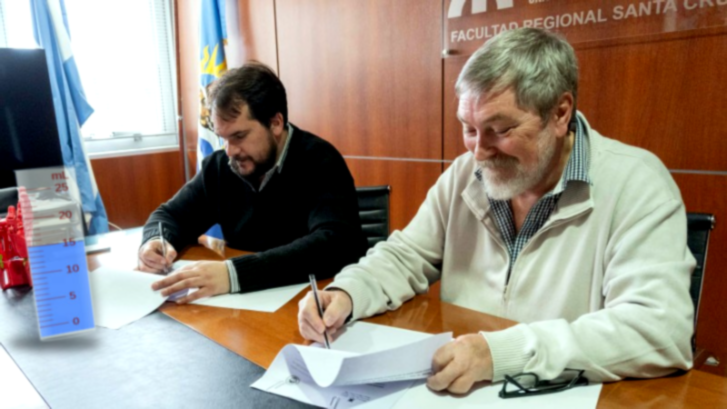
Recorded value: 15 mL
